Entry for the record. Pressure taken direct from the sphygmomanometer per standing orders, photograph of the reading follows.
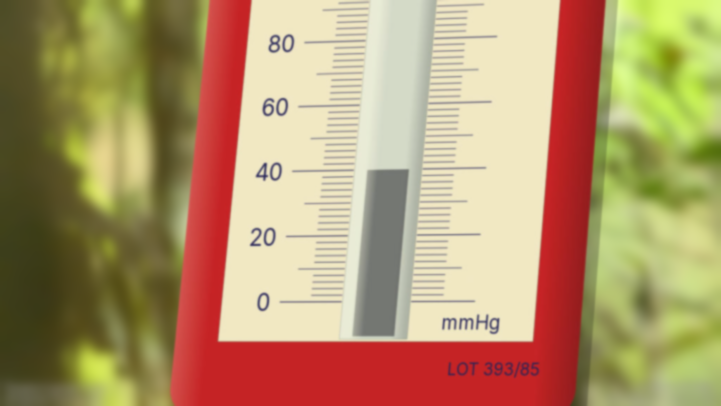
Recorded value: 40 mmHg
